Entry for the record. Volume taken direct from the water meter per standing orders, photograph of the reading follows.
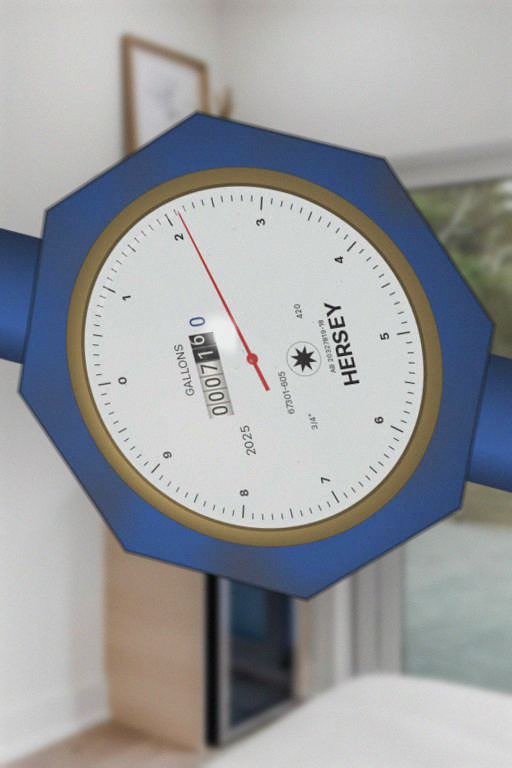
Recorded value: 7162.1 gal
